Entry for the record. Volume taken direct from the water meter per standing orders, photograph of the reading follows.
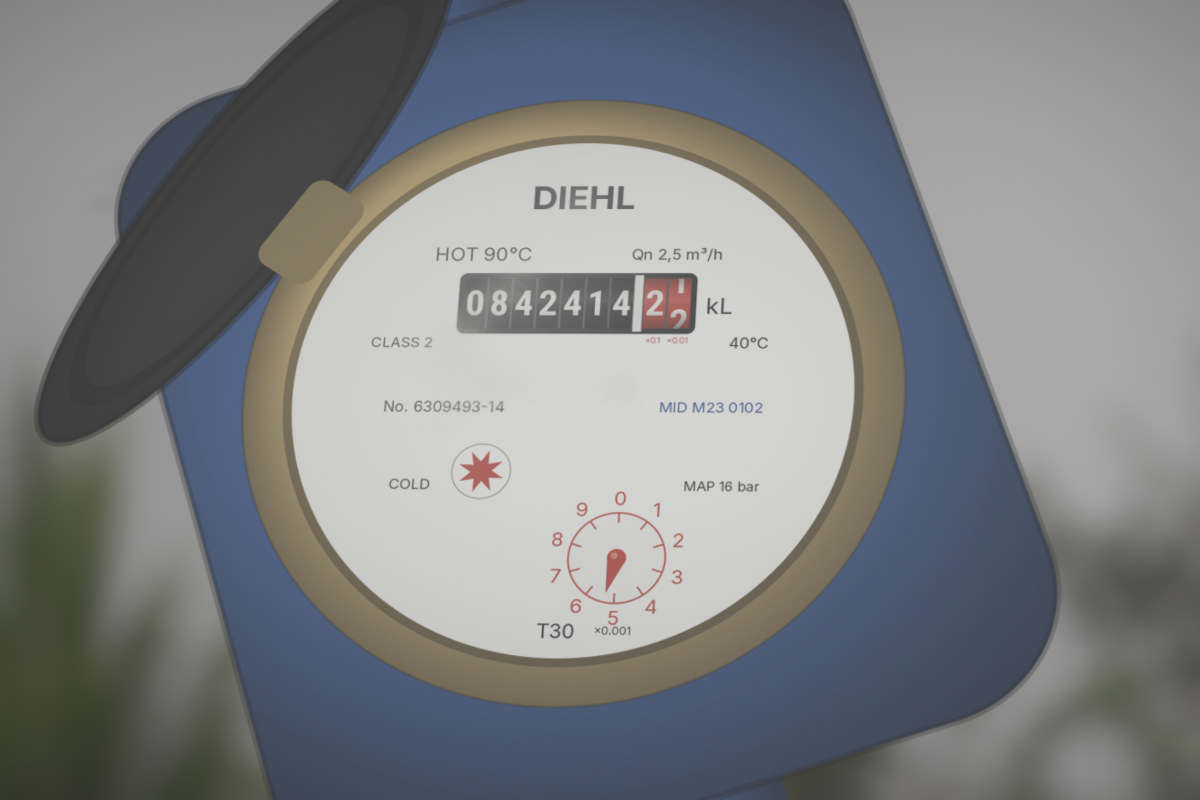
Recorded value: 842414.215 kL
